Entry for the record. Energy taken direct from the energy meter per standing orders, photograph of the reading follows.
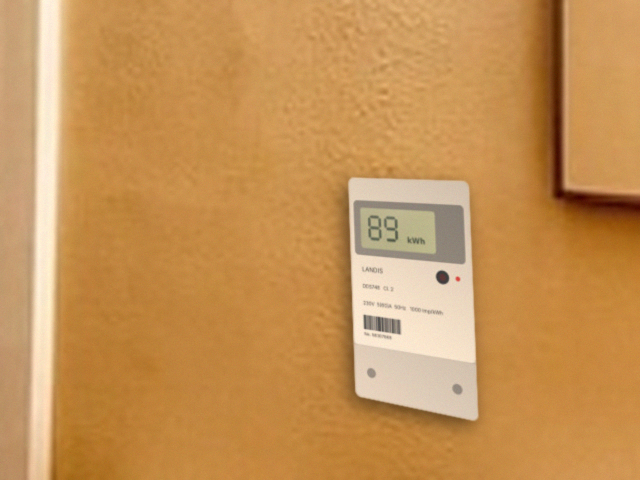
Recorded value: 89 kWh
